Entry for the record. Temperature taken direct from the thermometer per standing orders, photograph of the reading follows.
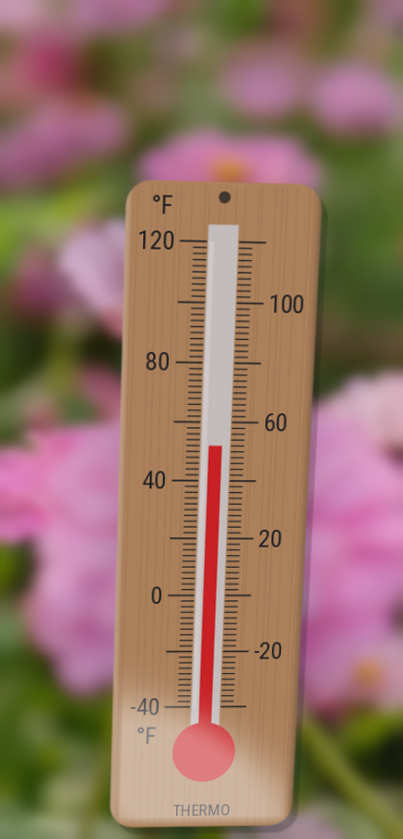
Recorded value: 52 °F
